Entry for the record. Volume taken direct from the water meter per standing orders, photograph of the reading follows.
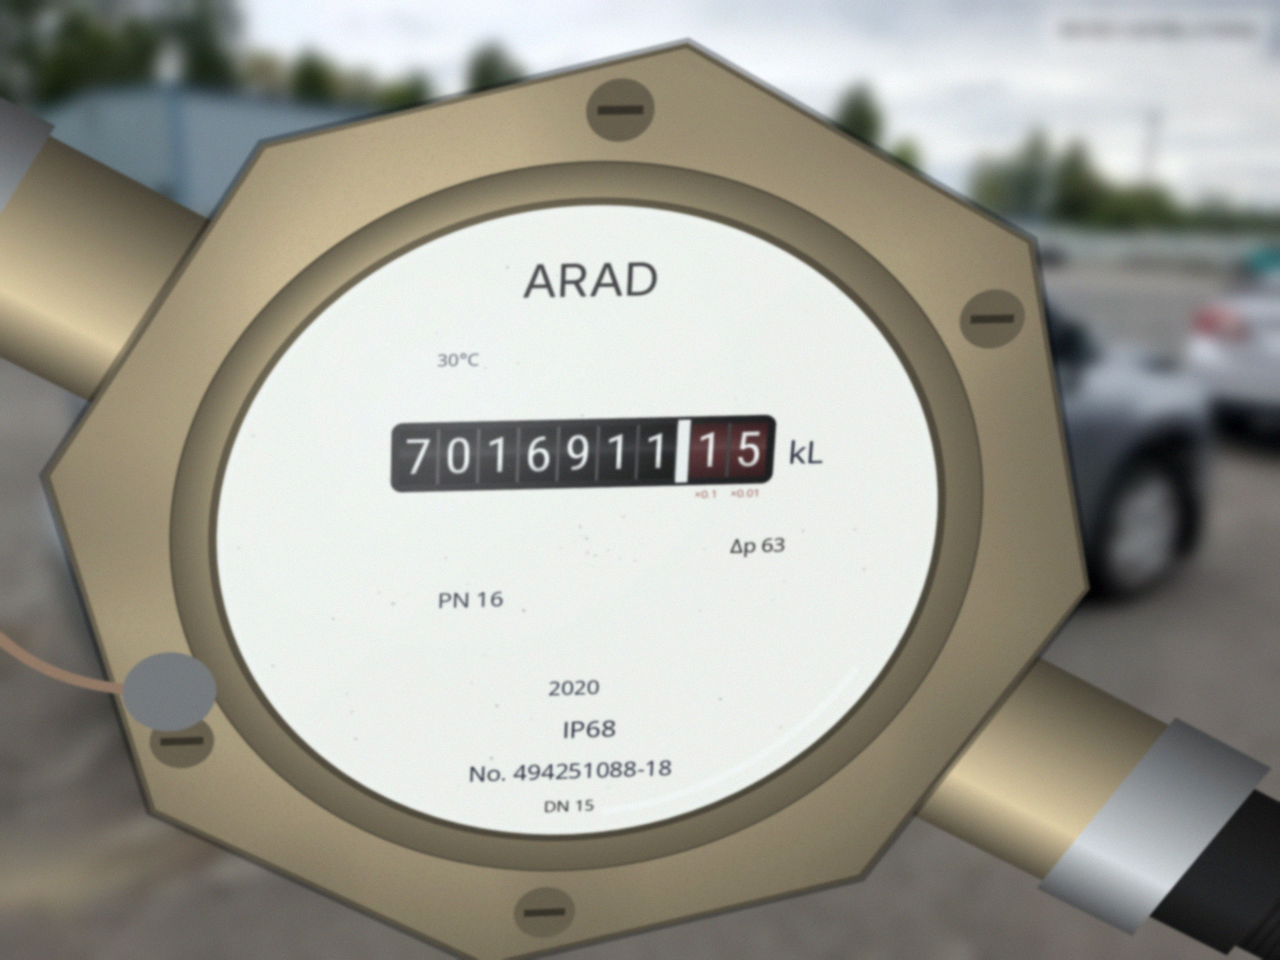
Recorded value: 7016911.15 kL
